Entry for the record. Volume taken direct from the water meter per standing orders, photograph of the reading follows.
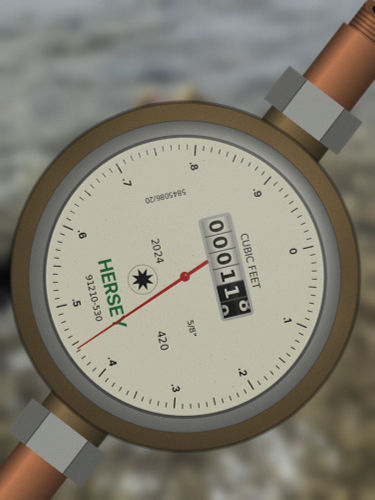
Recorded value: 118.44 ft³
